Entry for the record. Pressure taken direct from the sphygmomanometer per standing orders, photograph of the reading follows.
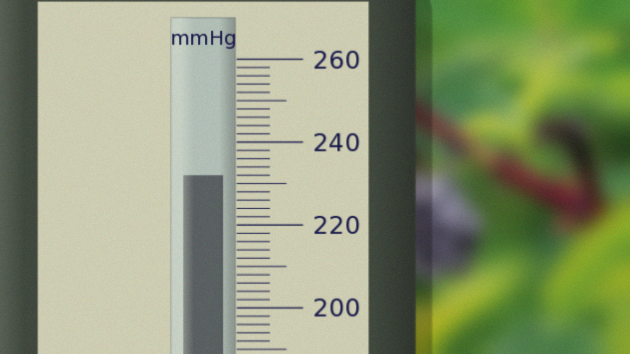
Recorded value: 232 mmHg
